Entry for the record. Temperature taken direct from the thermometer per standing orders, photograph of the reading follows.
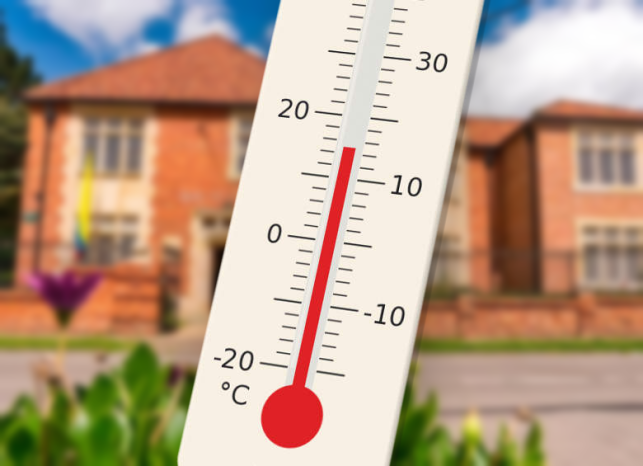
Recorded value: 15 °C
